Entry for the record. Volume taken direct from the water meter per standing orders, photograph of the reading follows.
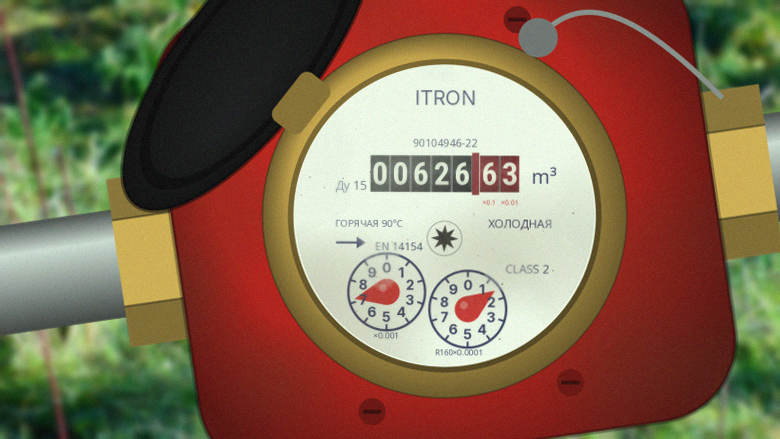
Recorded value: 626.6371 m³
